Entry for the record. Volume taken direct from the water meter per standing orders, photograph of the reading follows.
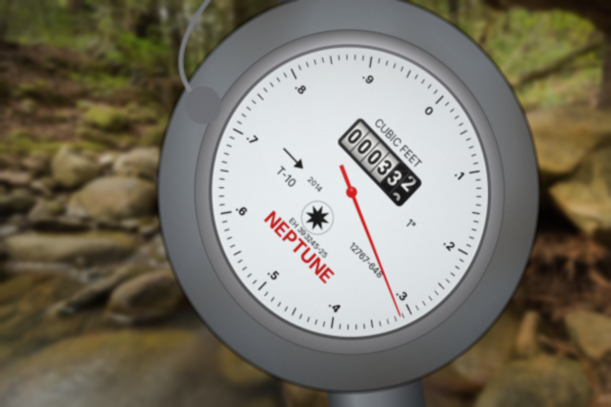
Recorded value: 332.31 ft³
